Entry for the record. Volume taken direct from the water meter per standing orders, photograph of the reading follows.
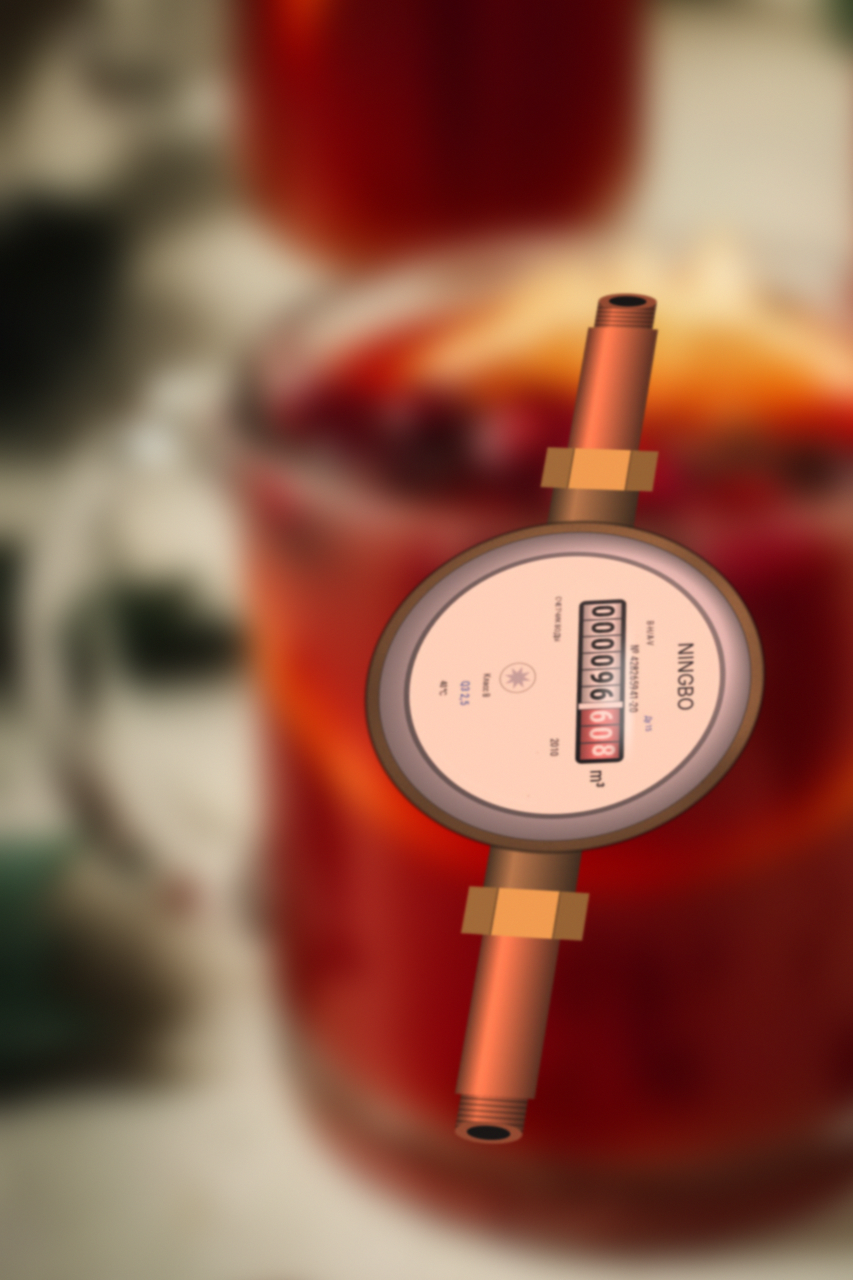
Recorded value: 96.608 m³
